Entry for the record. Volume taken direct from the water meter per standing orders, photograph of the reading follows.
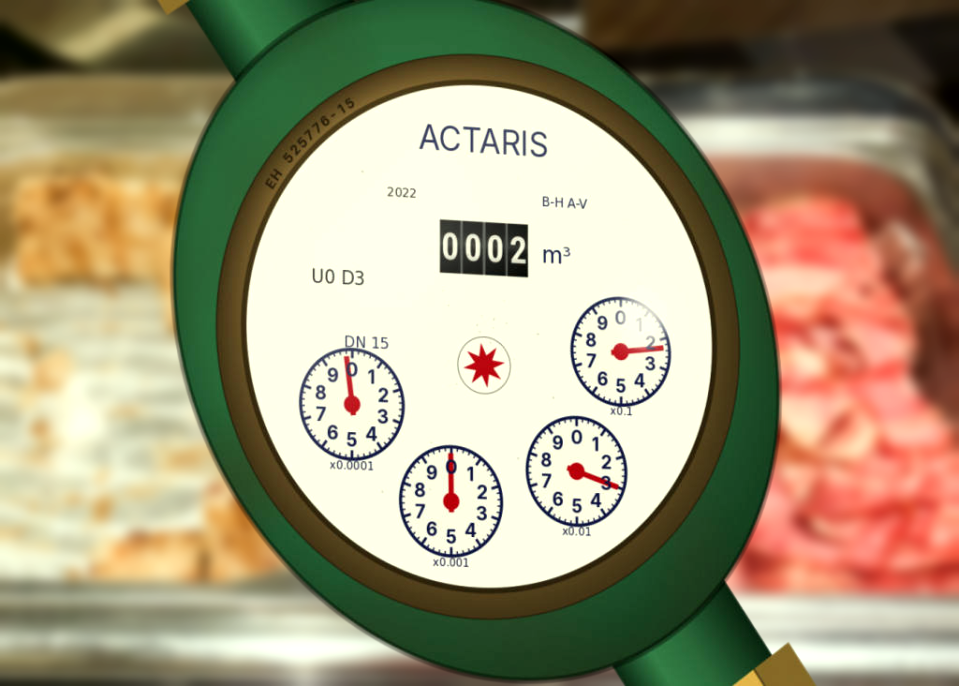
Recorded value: 2.2299 m³
